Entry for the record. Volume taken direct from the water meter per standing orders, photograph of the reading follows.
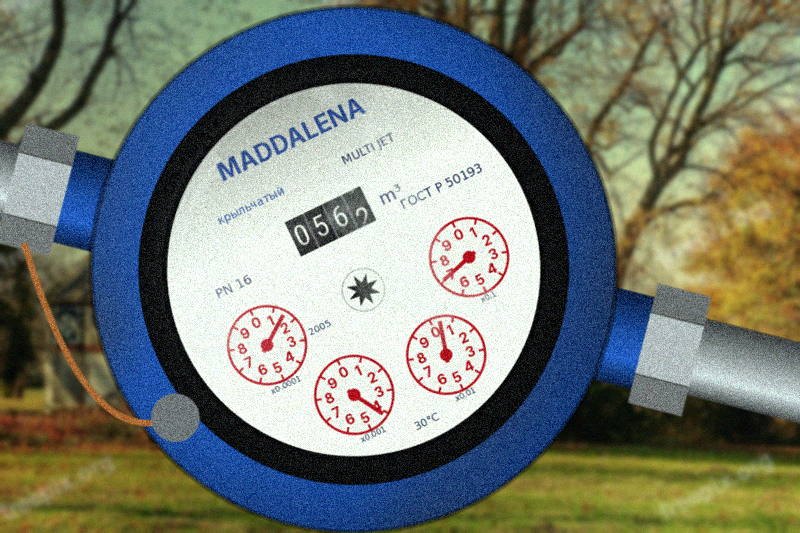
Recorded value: 561.7041 m³
